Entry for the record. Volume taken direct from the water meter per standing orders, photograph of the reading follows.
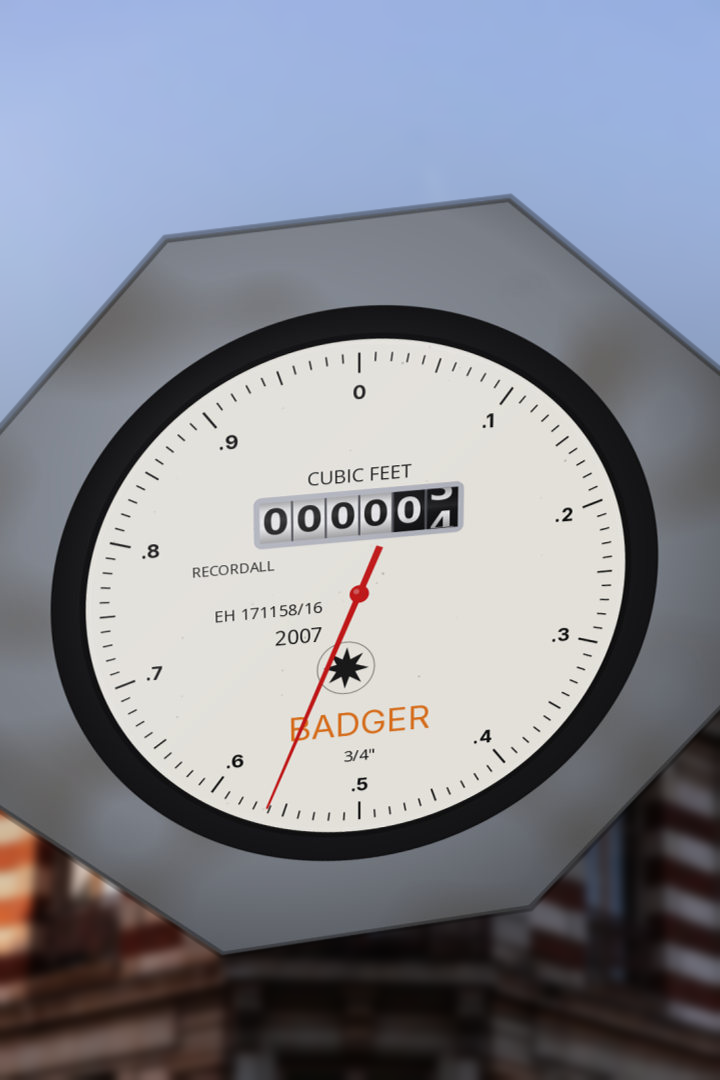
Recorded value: 3.56 ft³
